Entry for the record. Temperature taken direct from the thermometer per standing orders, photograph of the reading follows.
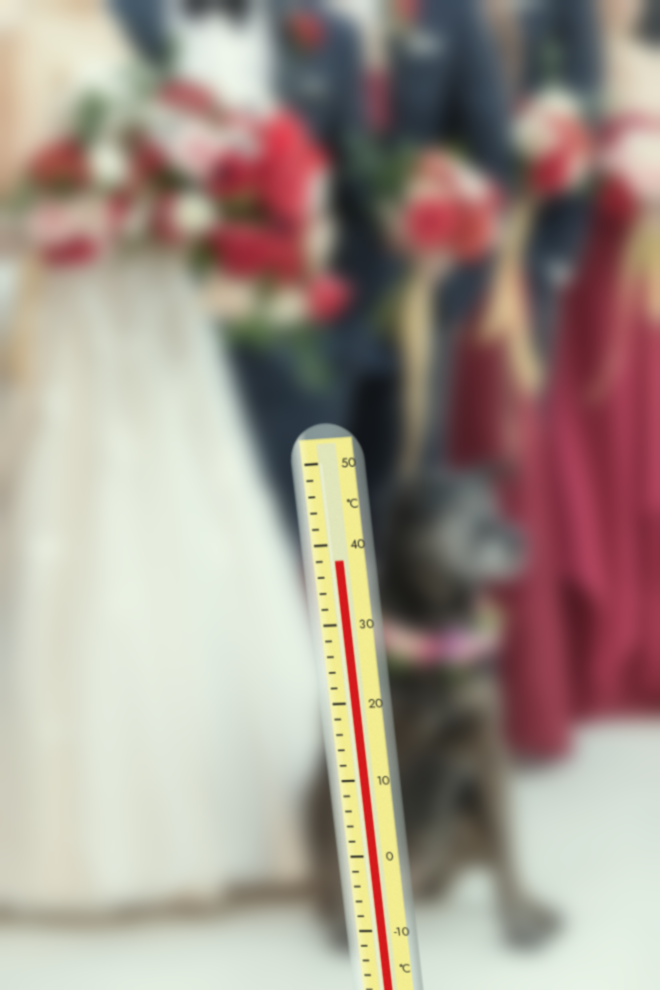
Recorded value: 38 °C
